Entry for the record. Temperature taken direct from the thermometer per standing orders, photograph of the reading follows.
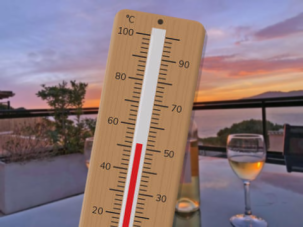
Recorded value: 52 °C
